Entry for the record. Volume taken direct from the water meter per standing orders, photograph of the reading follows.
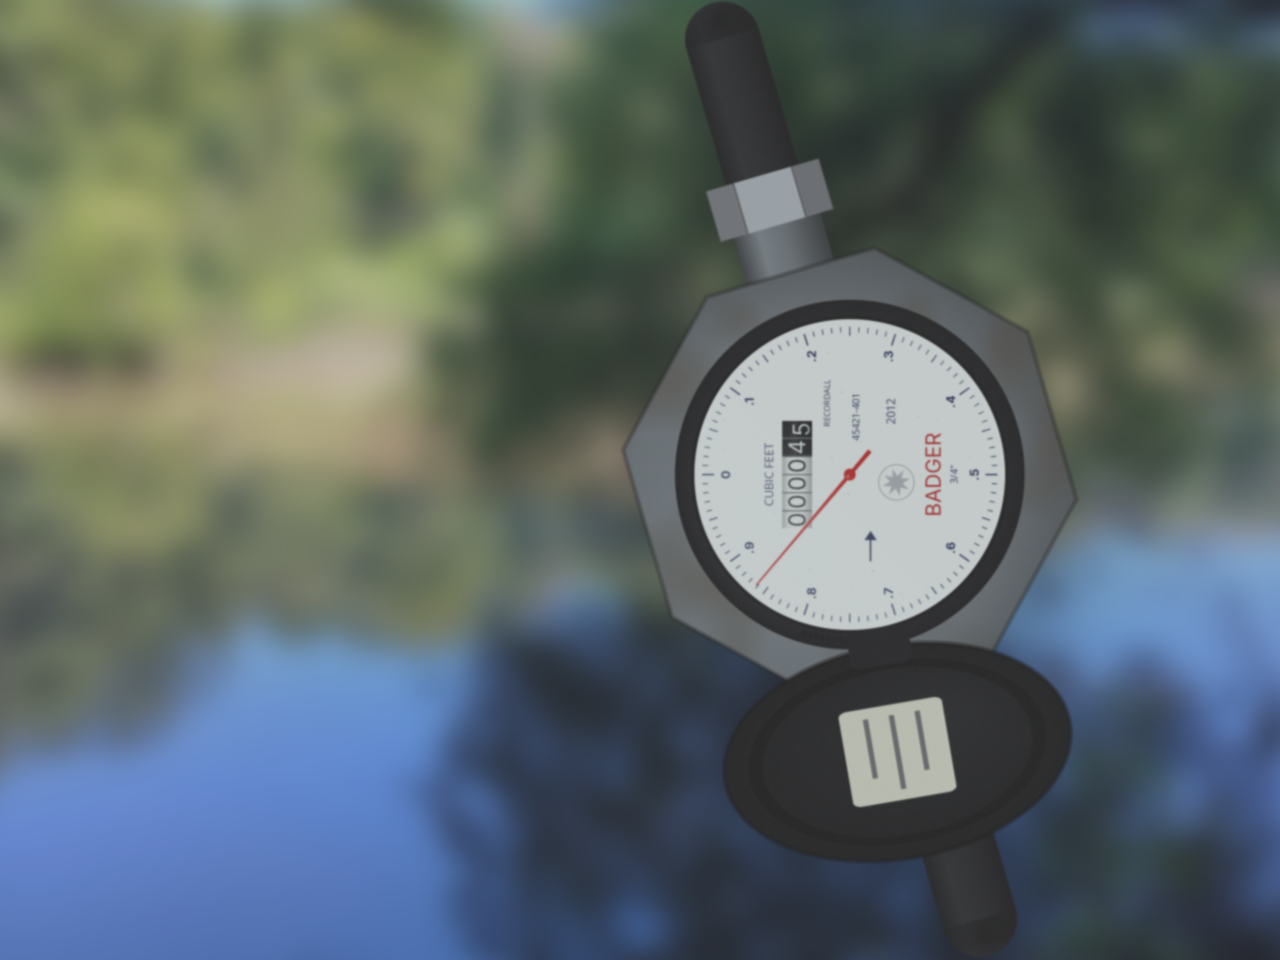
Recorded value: 44.86 ft³
